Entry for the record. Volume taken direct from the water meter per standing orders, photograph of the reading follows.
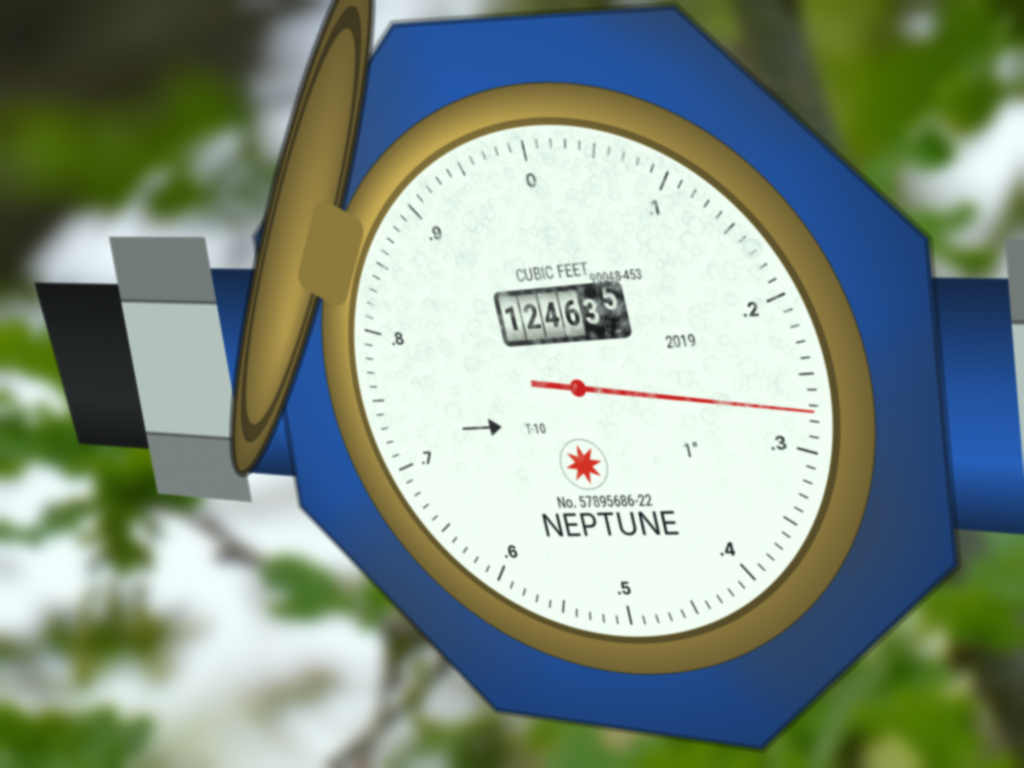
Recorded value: 124635.27 ft³
